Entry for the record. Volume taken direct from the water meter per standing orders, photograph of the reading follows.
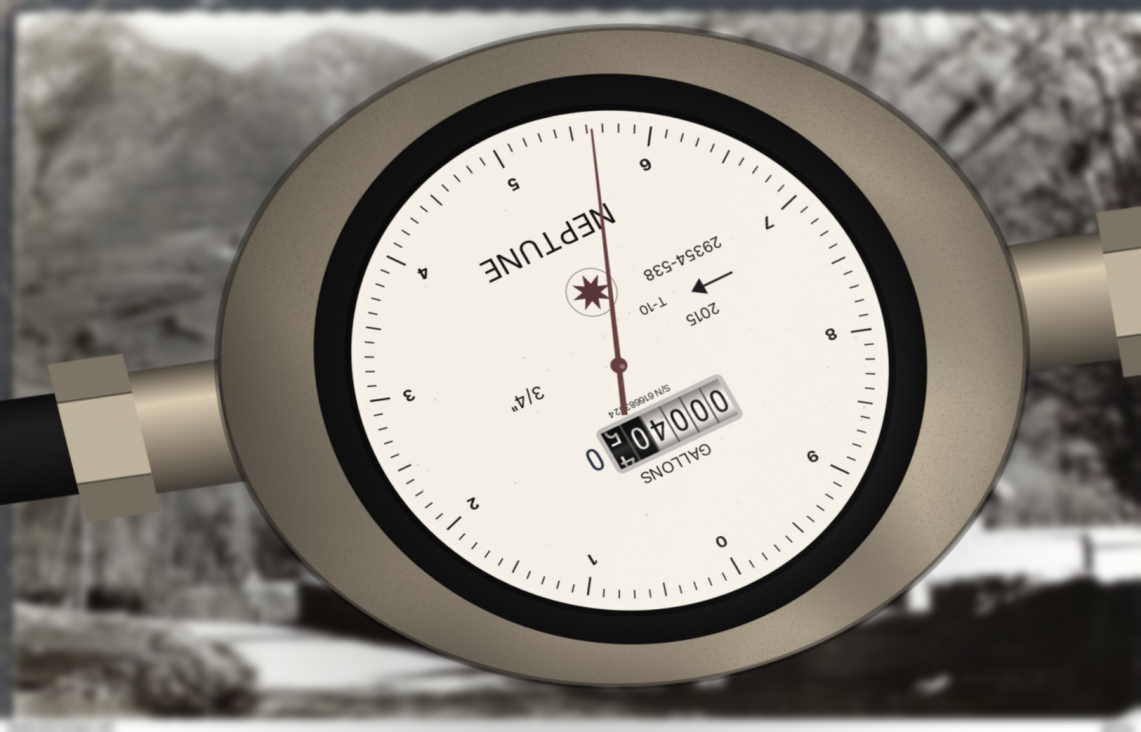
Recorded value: 4045.6 gal
